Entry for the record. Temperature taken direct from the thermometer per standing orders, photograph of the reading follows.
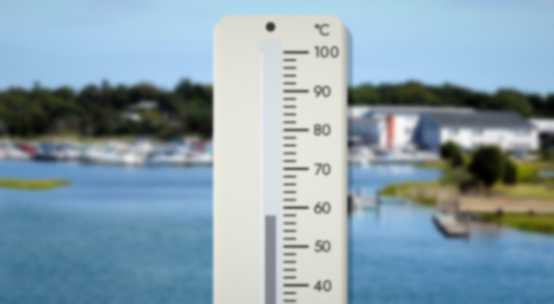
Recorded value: 58 °C
